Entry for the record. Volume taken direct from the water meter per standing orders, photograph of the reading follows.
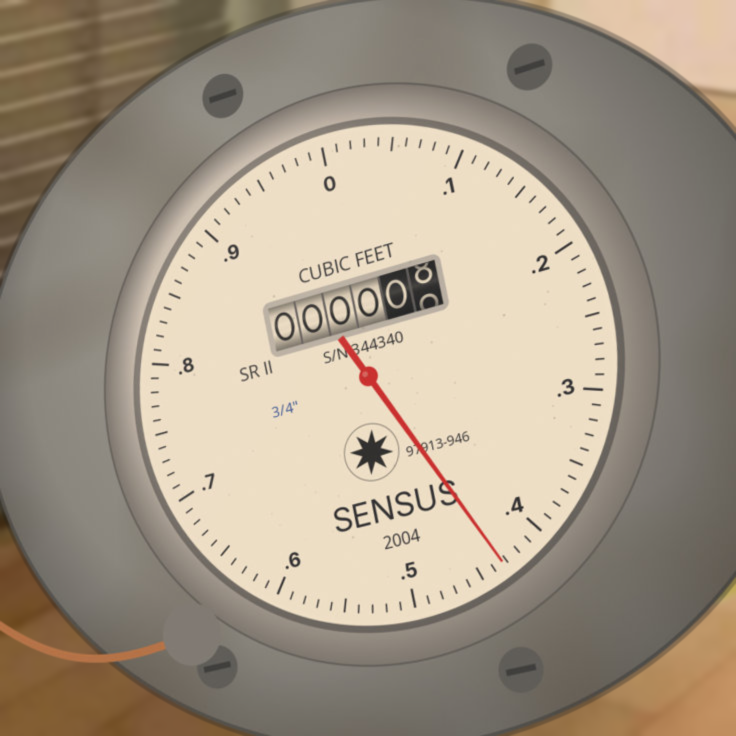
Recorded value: 8.43 ft³
